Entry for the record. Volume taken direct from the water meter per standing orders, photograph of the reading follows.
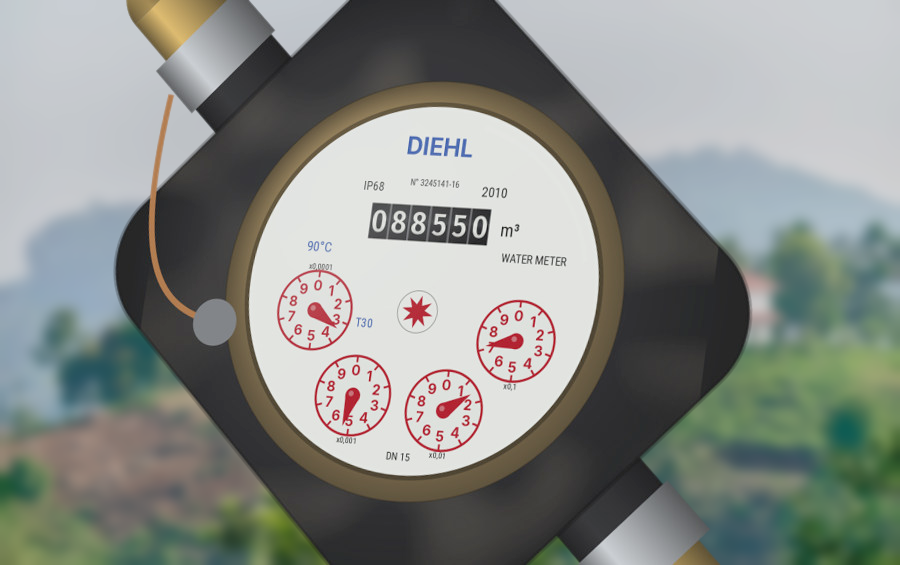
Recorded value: 88550.7153 m³
